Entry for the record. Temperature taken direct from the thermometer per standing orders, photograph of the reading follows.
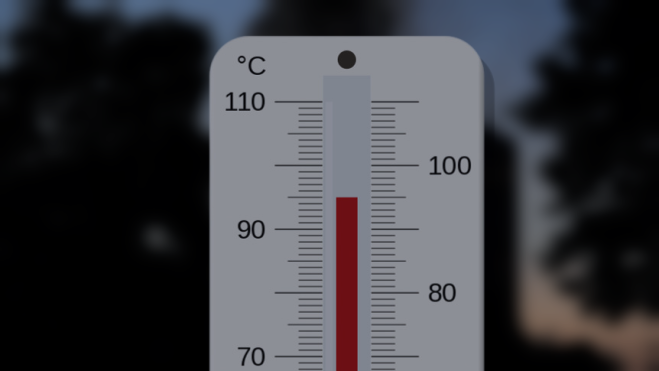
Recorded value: 95 °C
